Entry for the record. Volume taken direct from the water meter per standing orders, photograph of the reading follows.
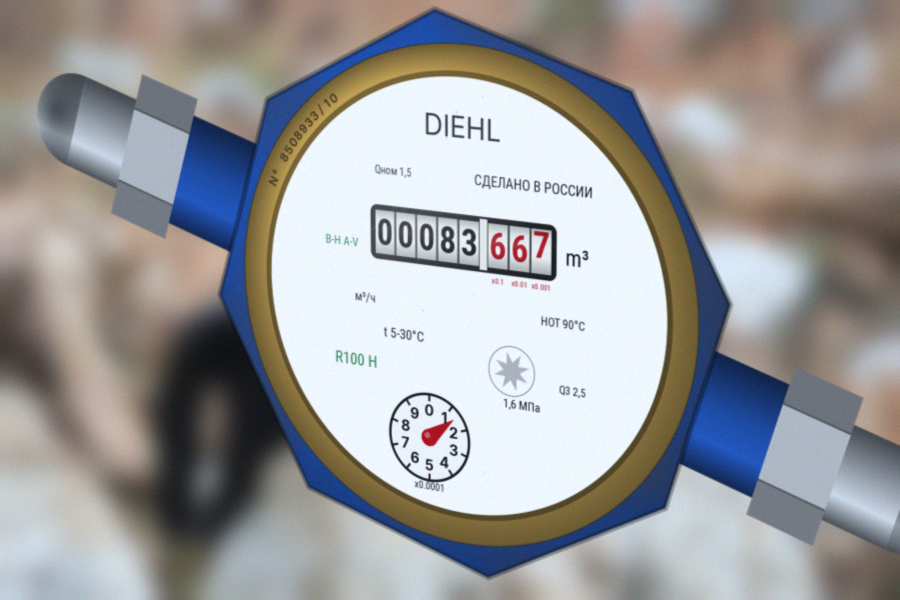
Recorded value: 83.6671 m³
